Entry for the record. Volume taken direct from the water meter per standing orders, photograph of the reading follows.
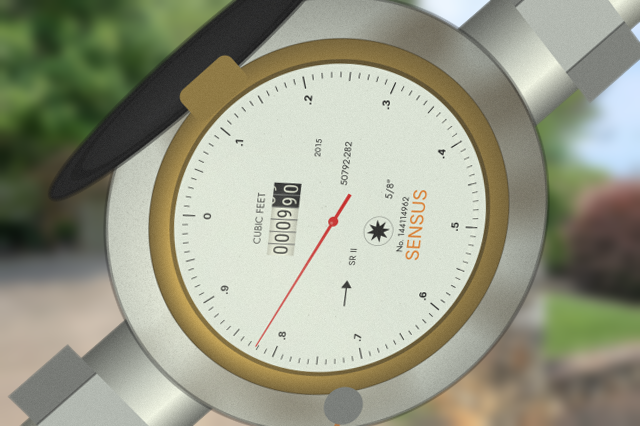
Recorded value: 989.82 ft³
